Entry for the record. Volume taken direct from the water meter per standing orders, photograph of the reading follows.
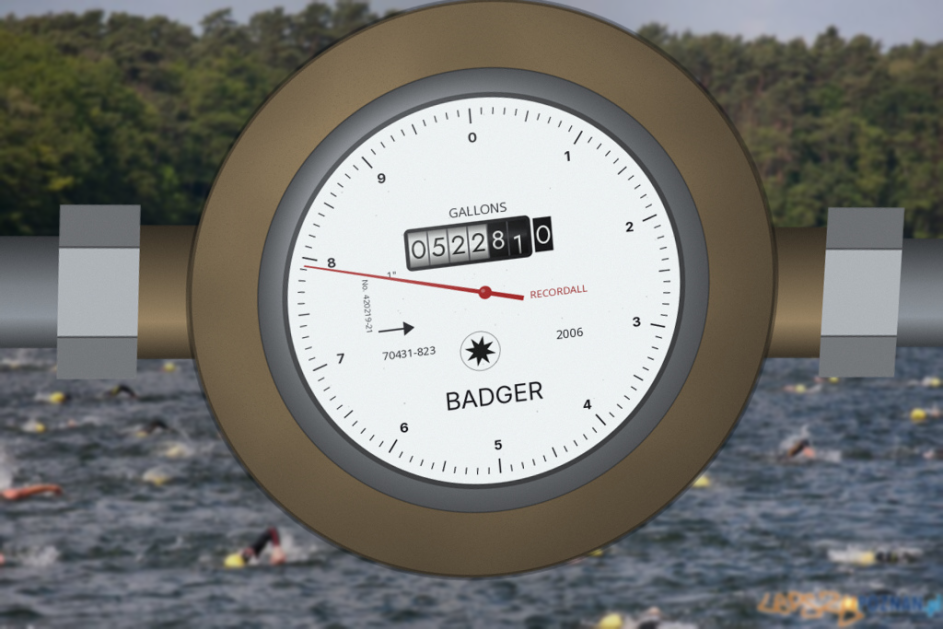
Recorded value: 522807.9 gal
